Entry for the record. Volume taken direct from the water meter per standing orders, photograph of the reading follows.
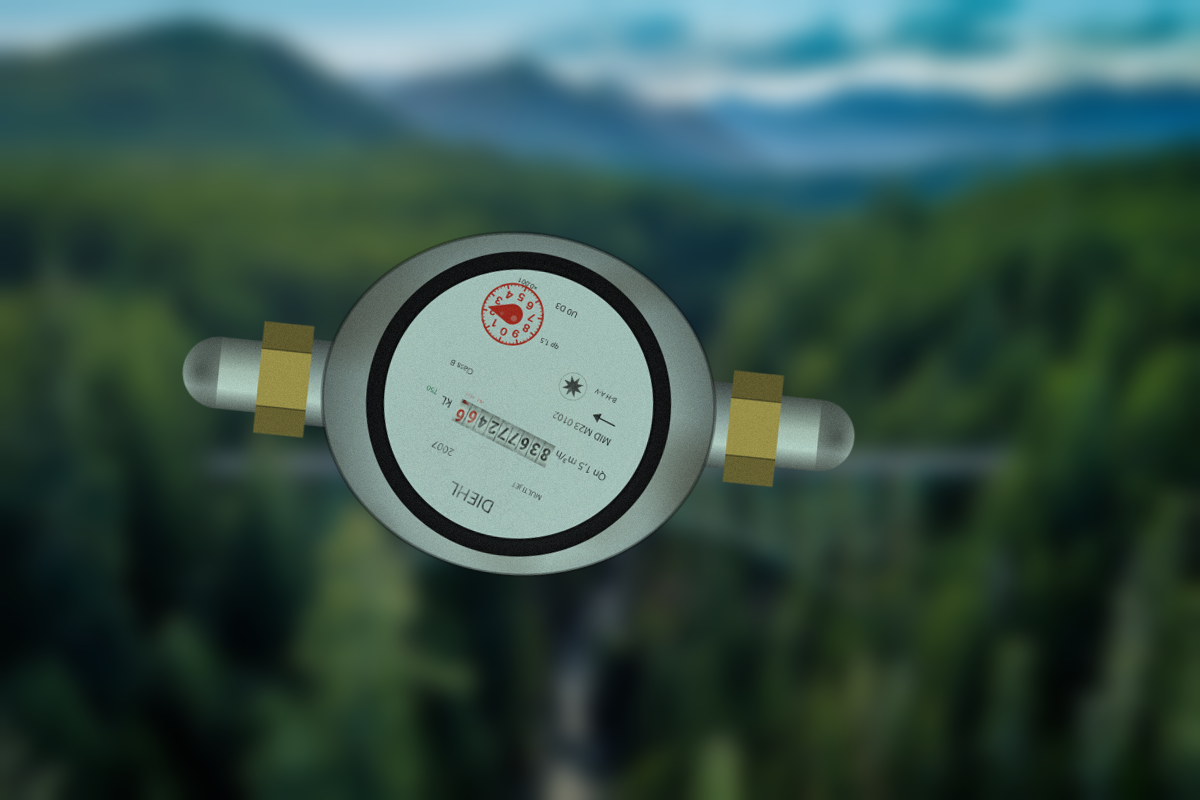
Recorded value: 8367724.662 kL
